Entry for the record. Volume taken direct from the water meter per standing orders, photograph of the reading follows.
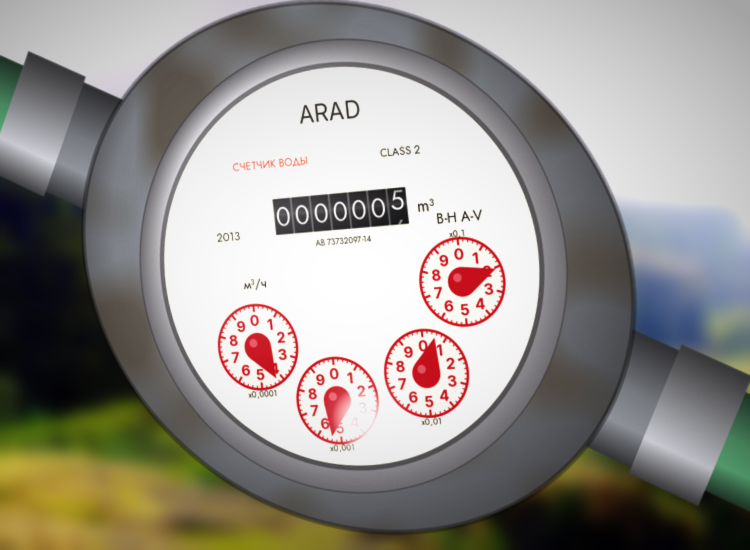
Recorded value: 5.2054 m³
